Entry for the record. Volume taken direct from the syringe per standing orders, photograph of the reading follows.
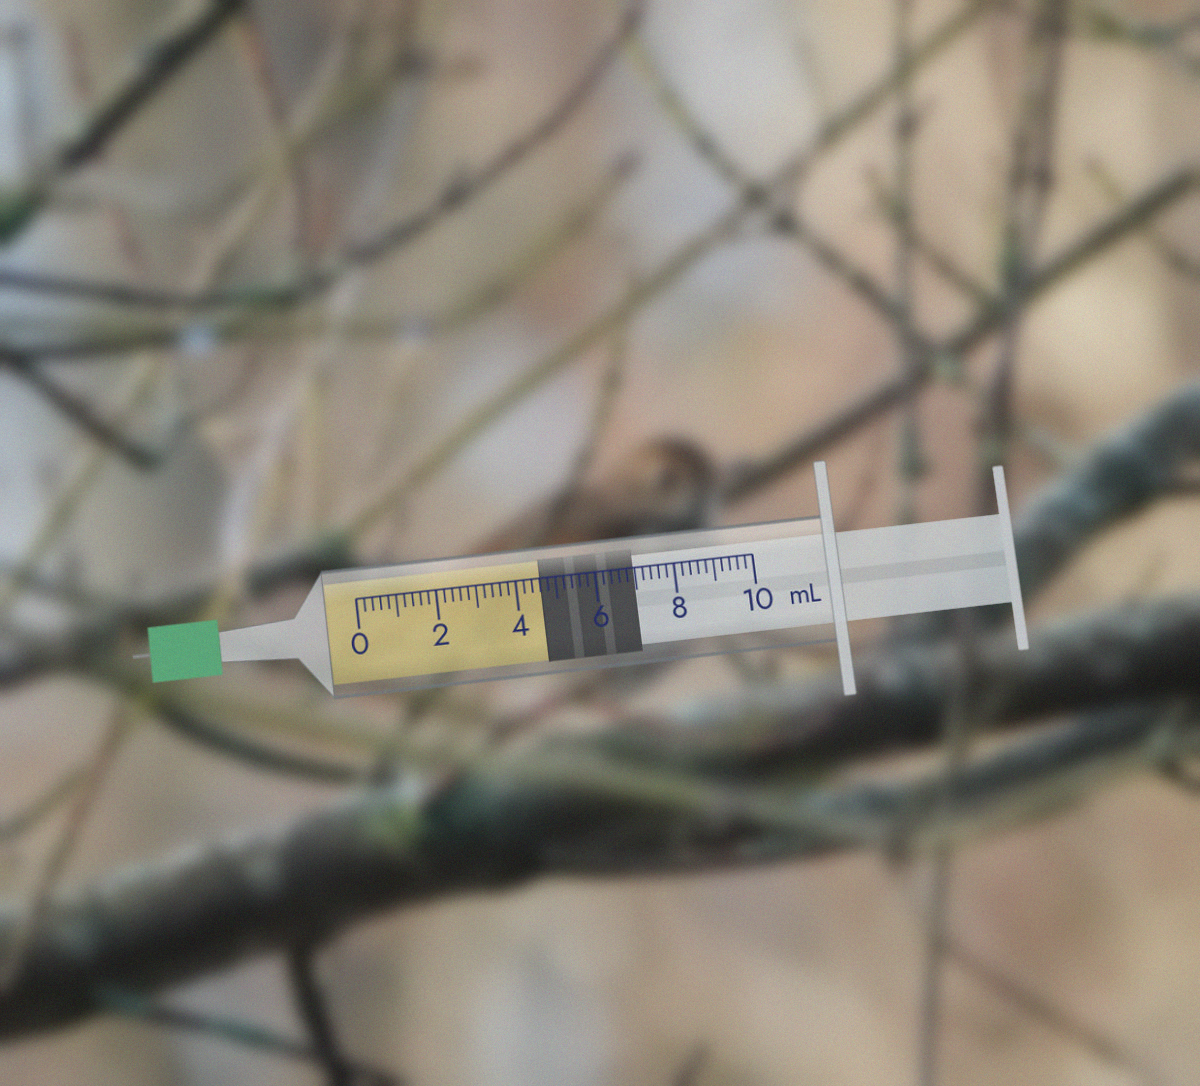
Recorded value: 4.6 mL
